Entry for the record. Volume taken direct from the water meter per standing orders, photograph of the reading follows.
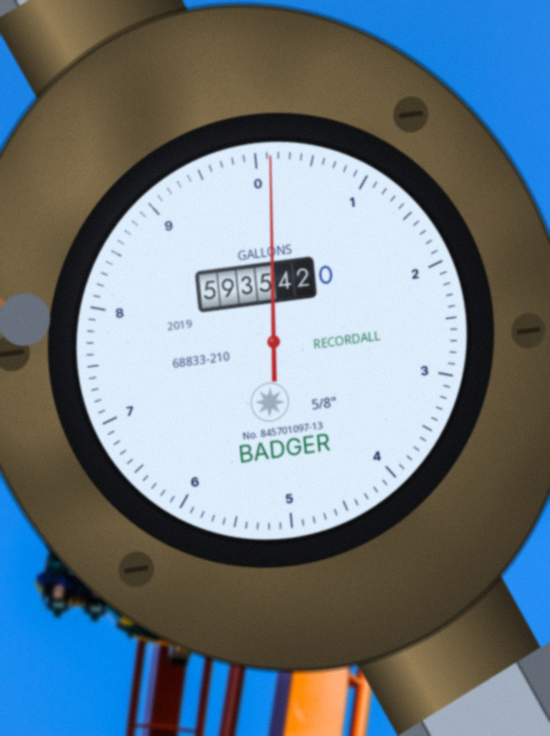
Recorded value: 5935420.1 gal
